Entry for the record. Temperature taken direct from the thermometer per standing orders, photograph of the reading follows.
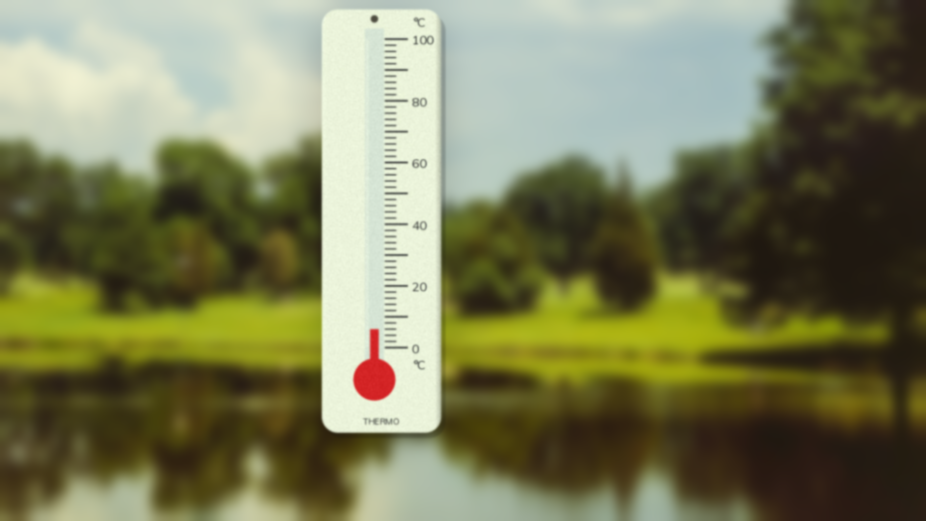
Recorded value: 6 °C
